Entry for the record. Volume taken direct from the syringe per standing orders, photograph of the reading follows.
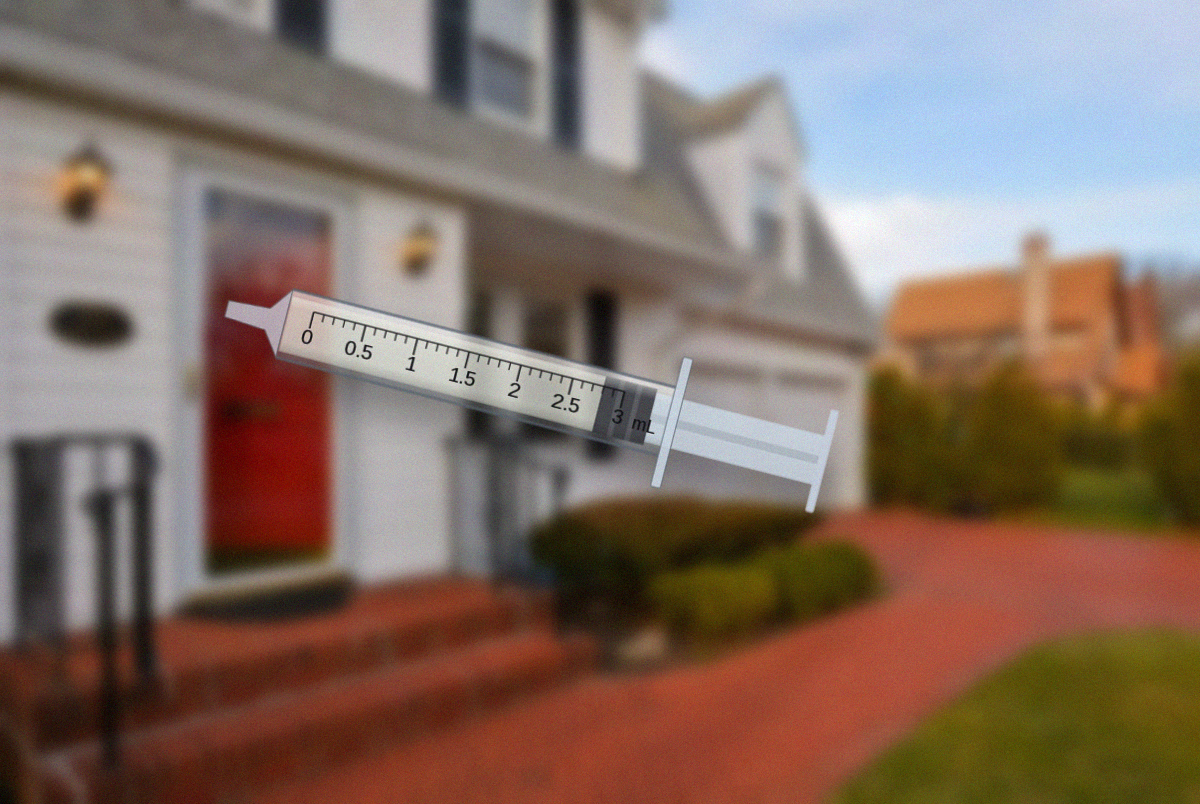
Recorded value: 2.8 mL
